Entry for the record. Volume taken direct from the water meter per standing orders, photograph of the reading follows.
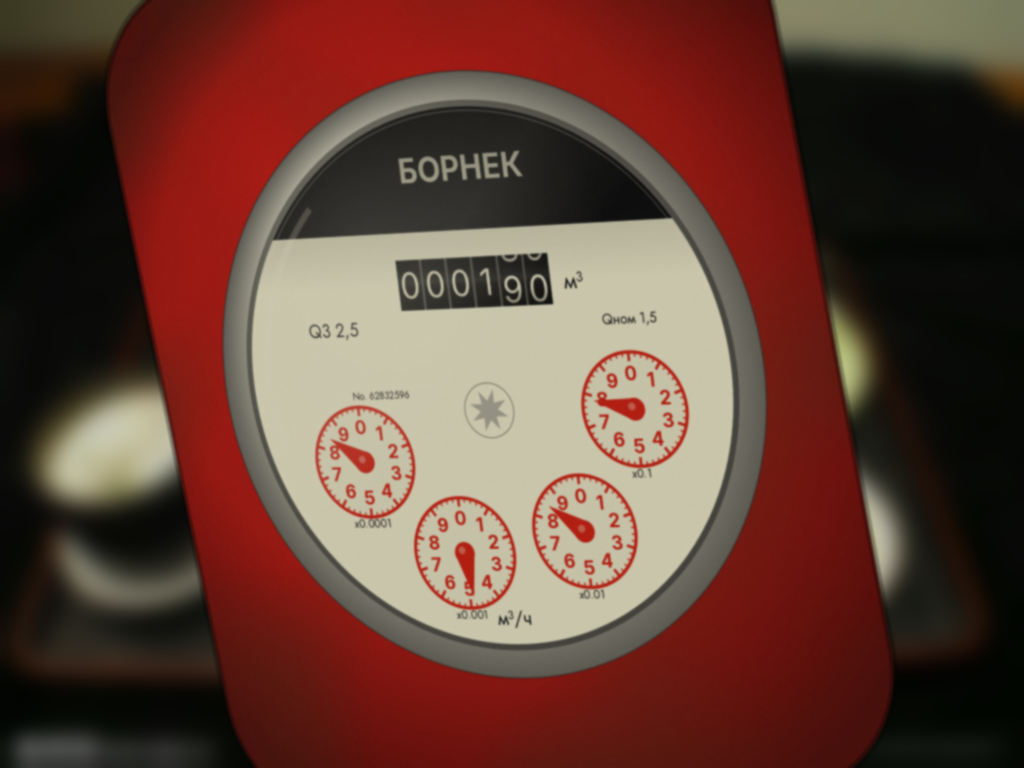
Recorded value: 189.7848 m³
